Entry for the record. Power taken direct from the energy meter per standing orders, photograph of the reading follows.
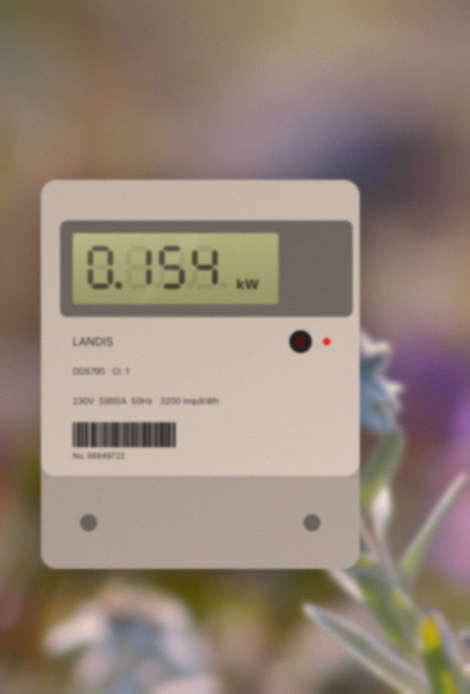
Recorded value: 0.154 kW
